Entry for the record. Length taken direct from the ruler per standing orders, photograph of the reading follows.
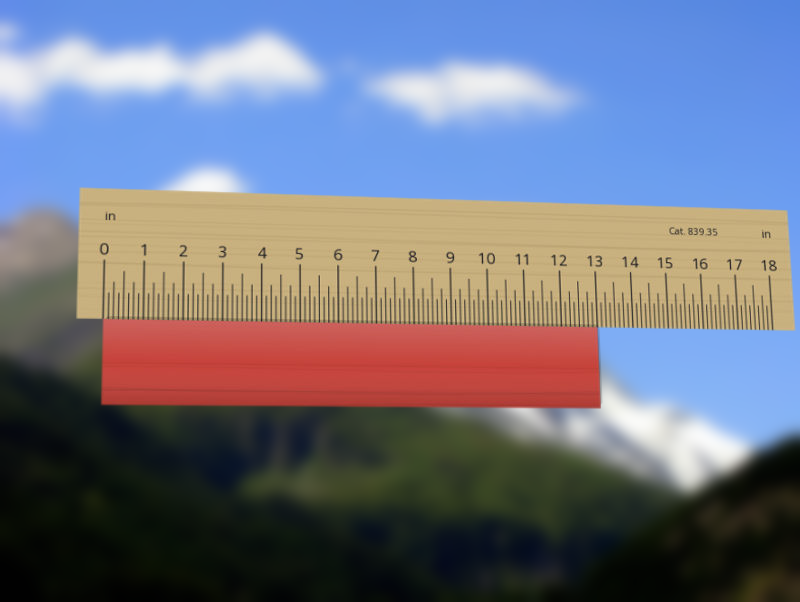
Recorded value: 13 in
